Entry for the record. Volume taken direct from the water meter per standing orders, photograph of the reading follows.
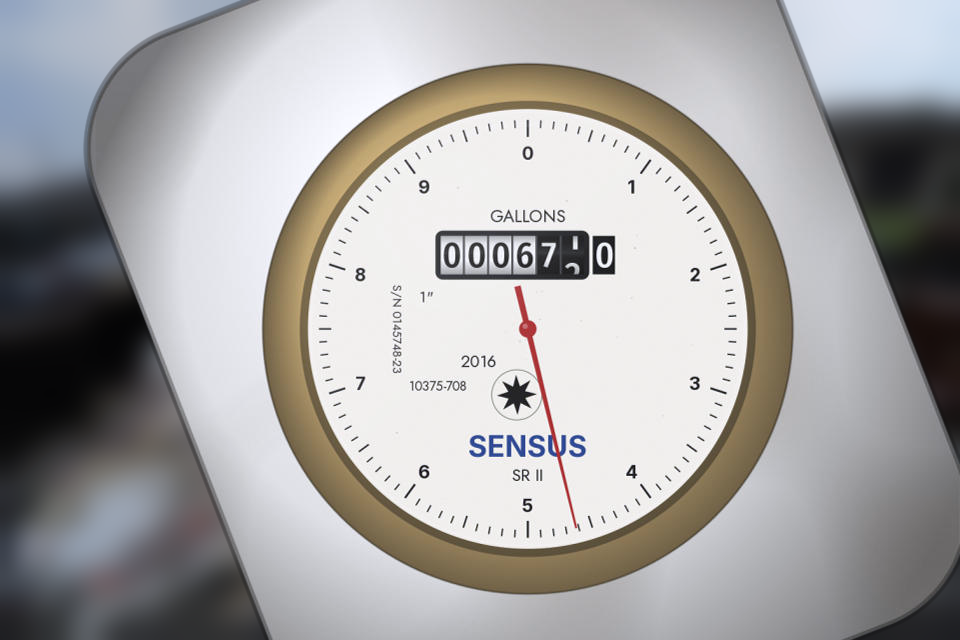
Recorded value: 6714.6 gal
